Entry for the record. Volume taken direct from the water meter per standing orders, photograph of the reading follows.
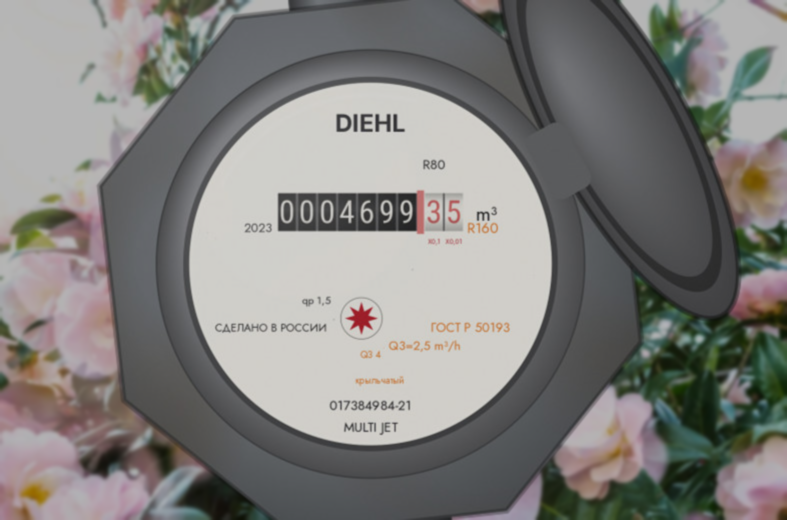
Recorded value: 4699.35 m³
